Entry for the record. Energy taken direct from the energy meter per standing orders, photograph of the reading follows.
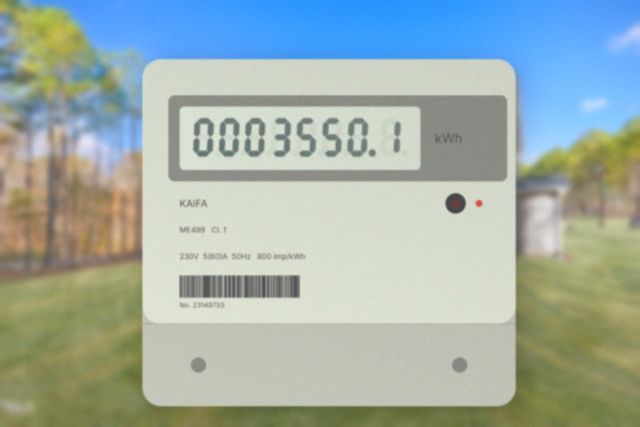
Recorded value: 3550.1 kWh
